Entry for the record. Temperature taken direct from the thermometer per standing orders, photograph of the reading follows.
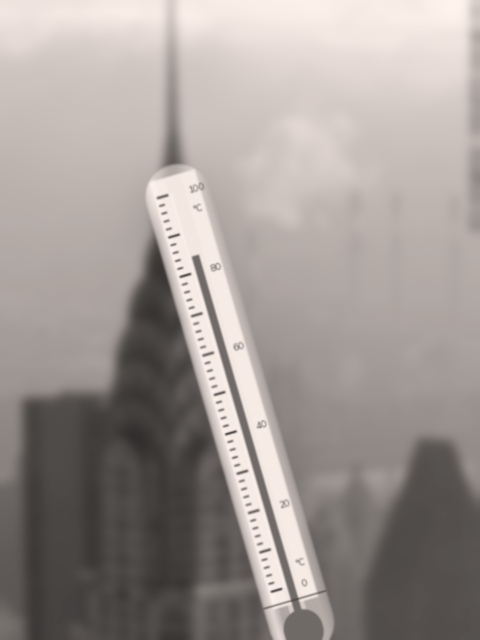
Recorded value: 84 °C
